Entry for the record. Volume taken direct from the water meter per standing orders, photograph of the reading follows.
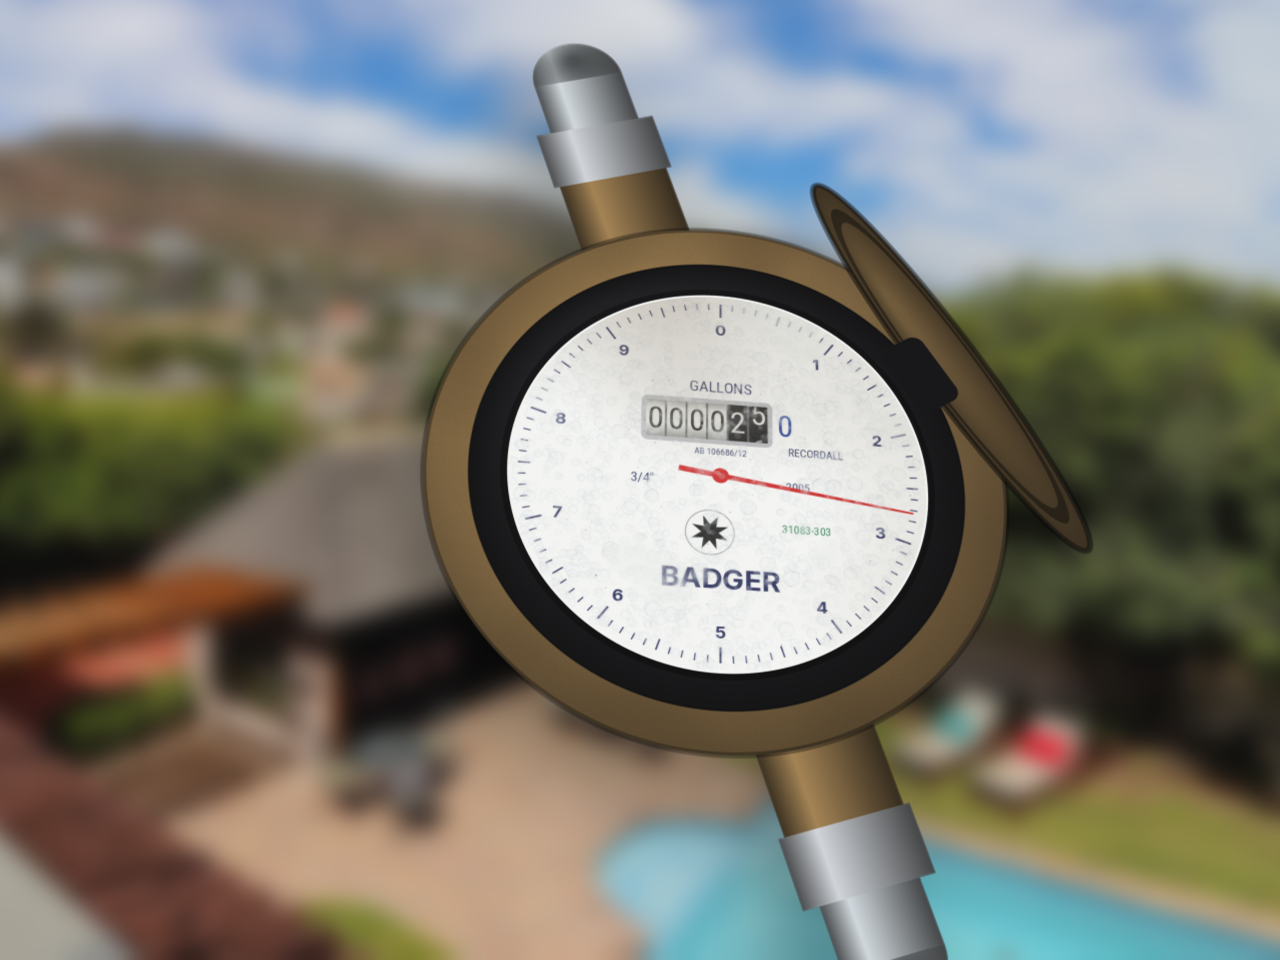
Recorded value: 252.7 gal
